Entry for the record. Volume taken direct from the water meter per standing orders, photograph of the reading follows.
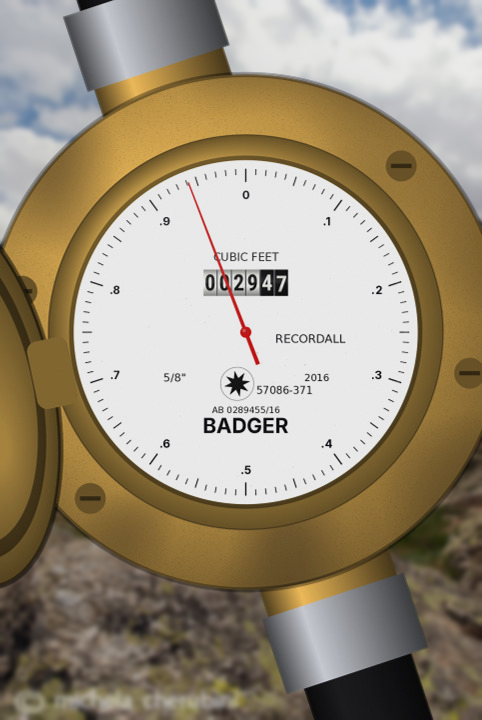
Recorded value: 2946.94 ft³
